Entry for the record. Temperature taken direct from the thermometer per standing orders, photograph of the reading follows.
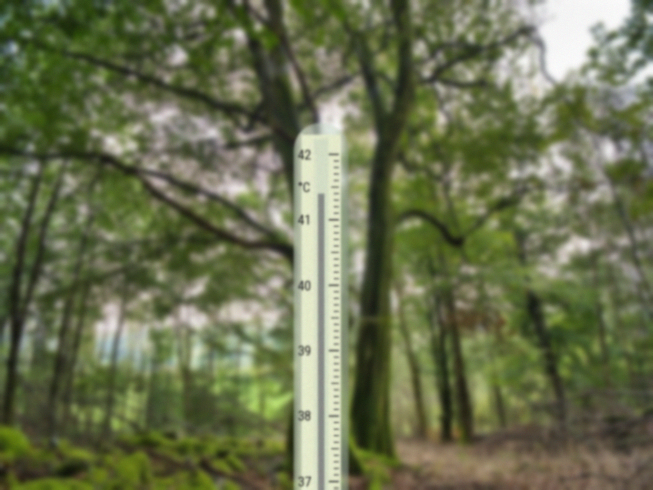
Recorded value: 41.4 °C
